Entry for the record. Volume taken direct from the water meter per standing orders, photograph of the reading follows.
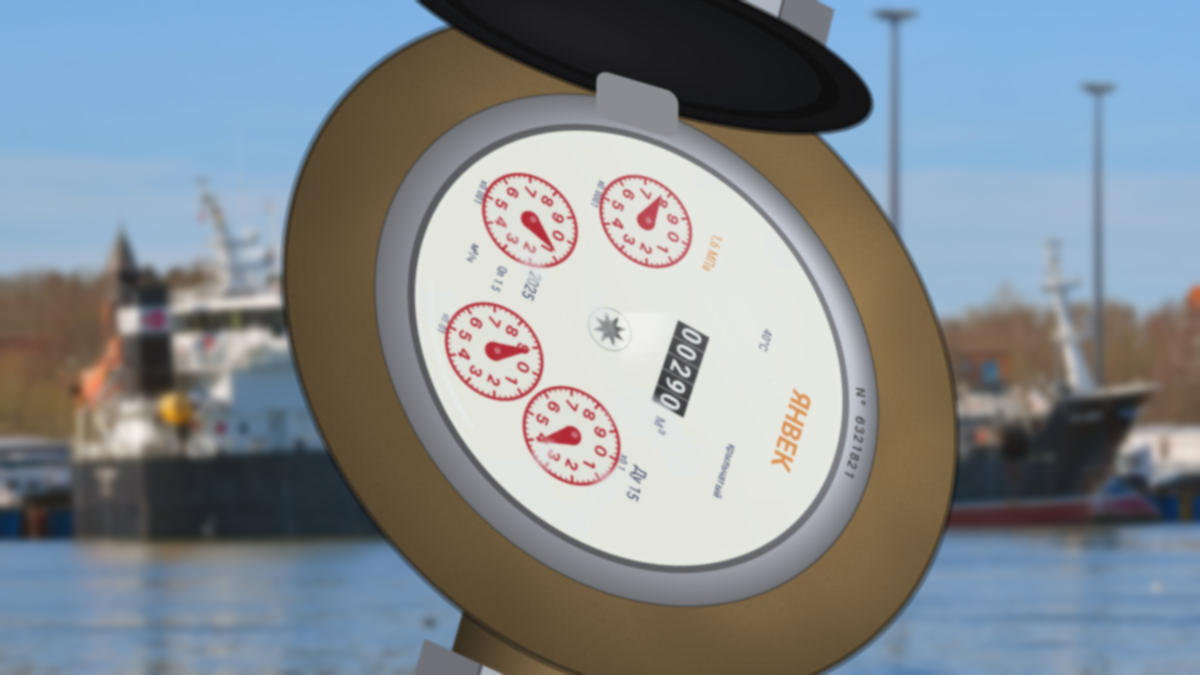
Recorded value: 290.3907 m³
